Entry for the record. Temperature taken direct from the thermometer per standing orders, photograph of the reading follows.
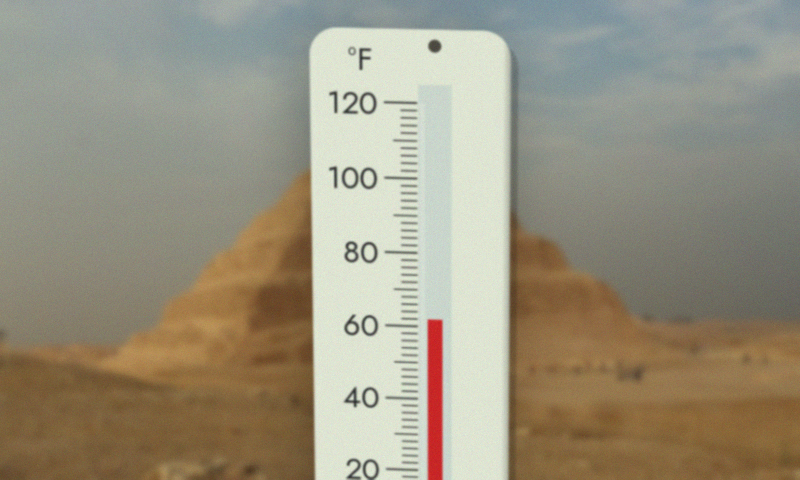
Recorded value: 62 °F
